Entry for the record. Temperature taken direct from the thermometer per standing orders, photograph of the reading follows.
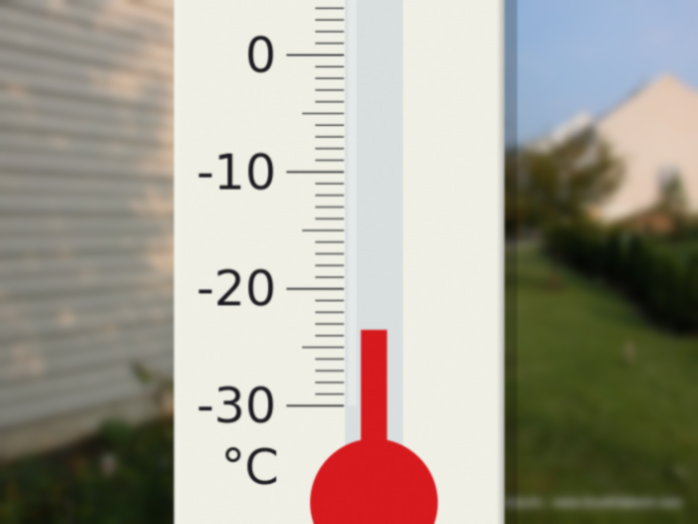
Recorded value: -23.5 °C
